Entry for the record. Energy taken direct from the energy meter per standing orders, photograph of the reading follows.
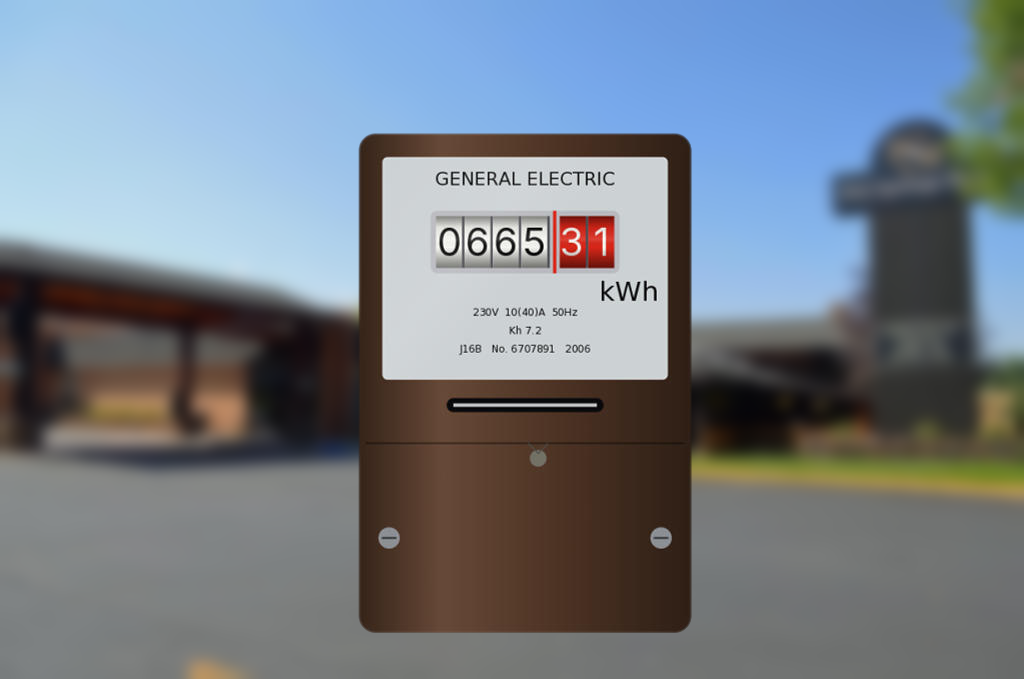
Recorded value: 665.31 kWh
